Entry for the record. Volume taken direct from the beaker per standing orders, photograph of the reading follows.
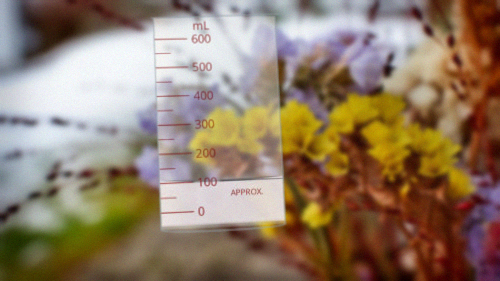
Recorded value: 100 mL
